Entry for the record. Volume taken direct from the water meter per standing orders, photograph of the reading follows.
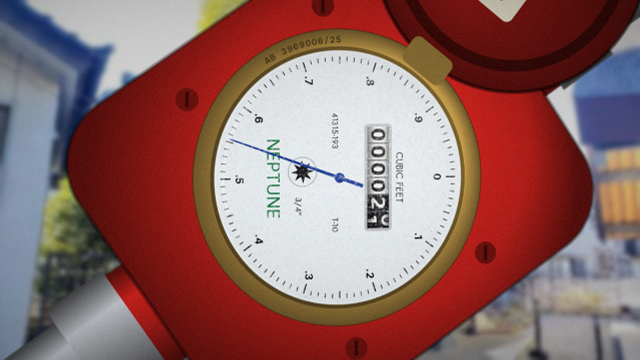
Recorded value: 20.55 ft³
